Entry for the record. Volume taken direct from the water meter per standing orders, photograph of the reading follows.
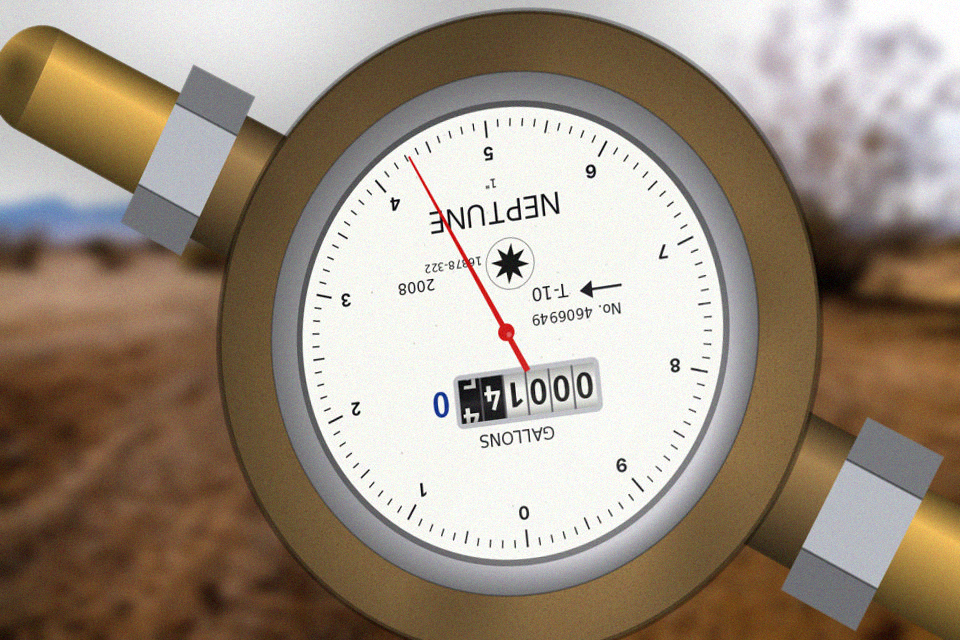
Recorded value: 1444.3 gal
